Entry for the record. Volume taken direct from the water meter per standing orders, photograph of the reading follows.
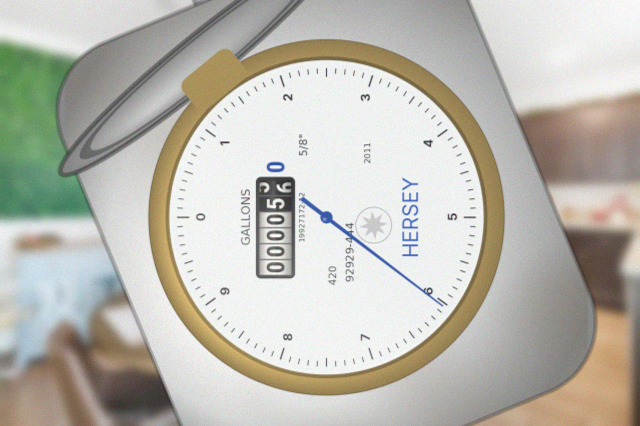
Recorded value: 556.0 gal
